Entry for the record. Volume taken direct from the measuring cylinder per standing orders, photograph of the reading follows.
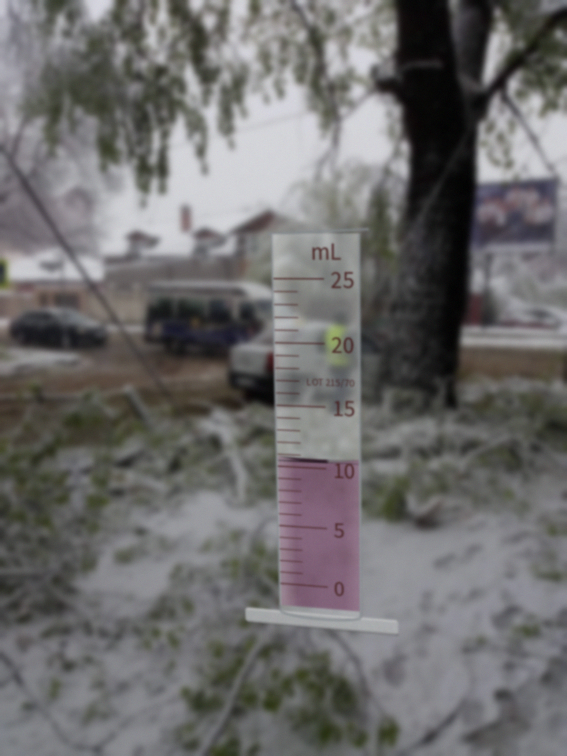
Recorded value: 10.5 mL
